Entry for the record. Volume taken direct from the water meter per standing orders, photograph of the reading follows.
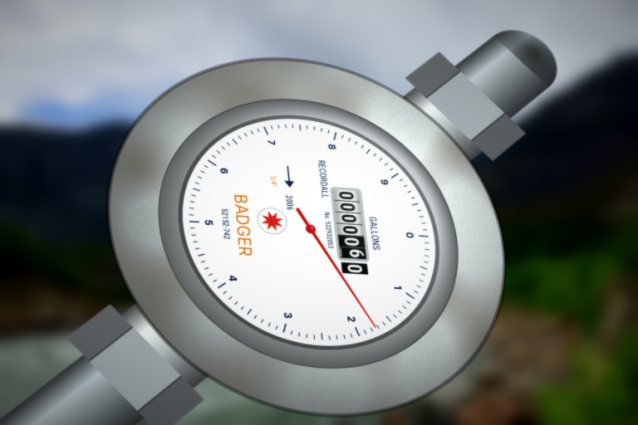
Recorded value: 61.7 gal
